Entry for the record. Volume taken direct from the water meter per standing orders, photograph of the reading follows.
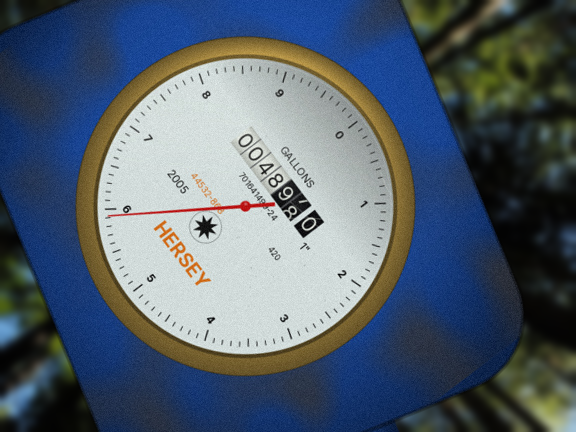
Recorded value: 48975.9 gal
